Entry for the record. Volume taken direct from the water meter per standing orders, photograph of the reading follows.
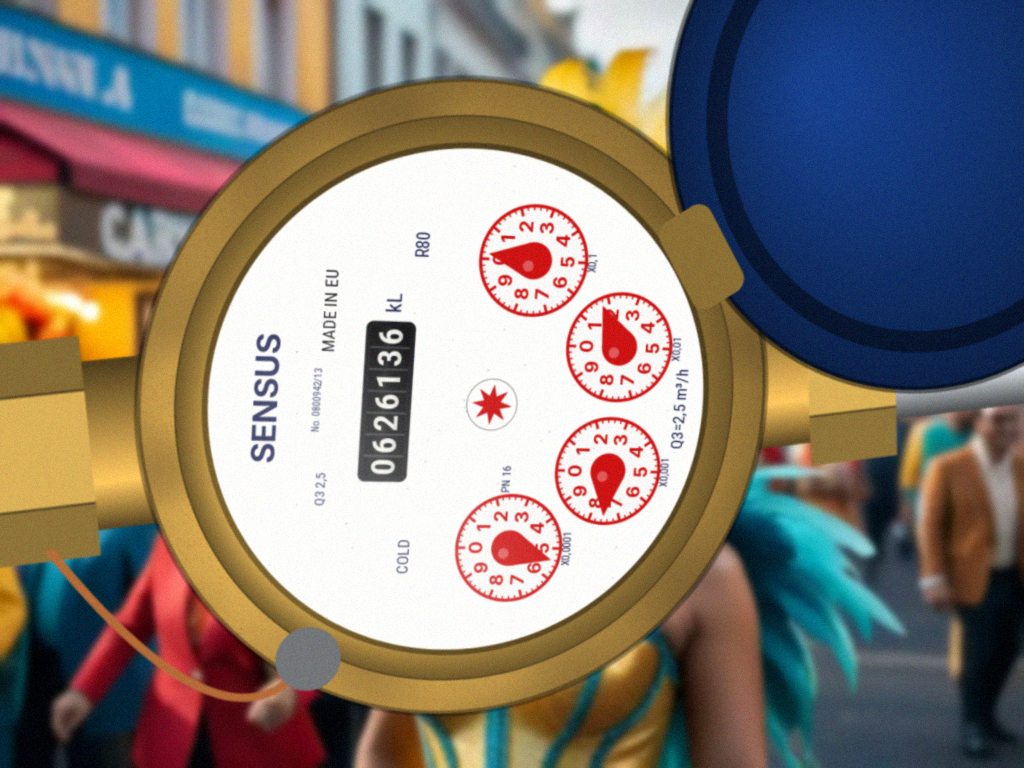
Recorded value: 626136.0175 kL
